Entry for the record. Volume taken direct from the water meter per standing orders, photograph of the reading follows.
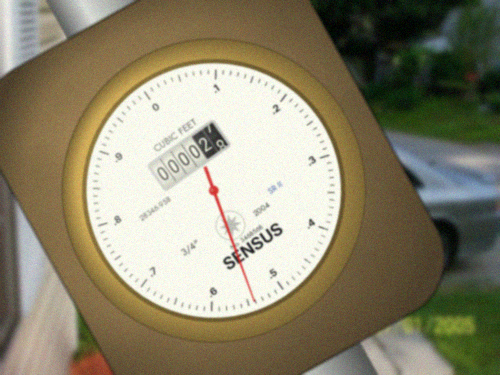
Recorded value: 27.54 ft³
